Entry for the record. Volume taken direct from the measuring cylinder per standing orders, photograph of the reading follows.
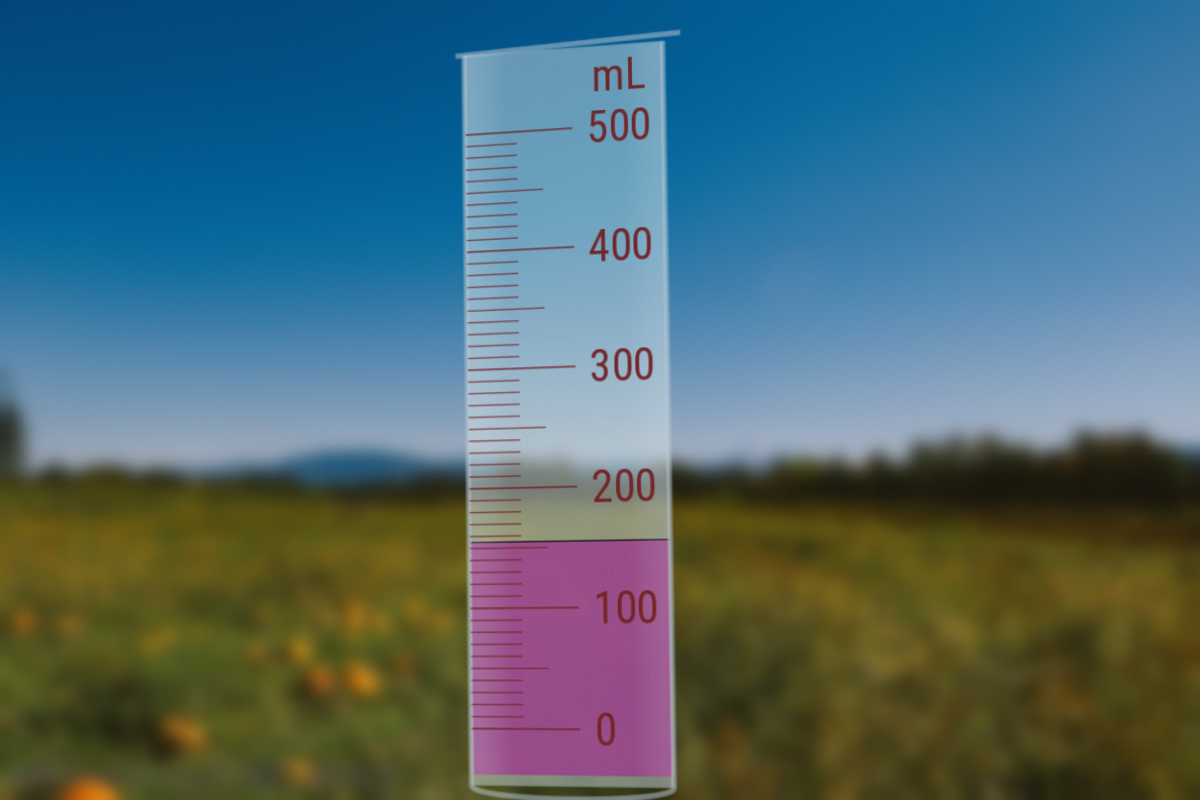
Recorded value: 155 mL
